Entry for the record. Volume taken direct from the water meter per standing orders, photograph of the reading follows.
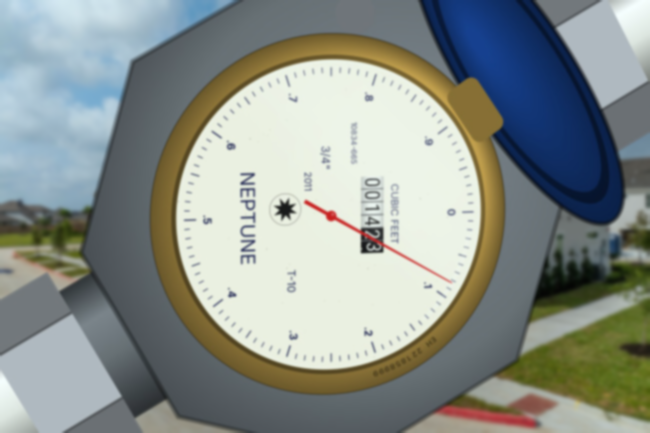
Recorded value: 1423.08 ft³
